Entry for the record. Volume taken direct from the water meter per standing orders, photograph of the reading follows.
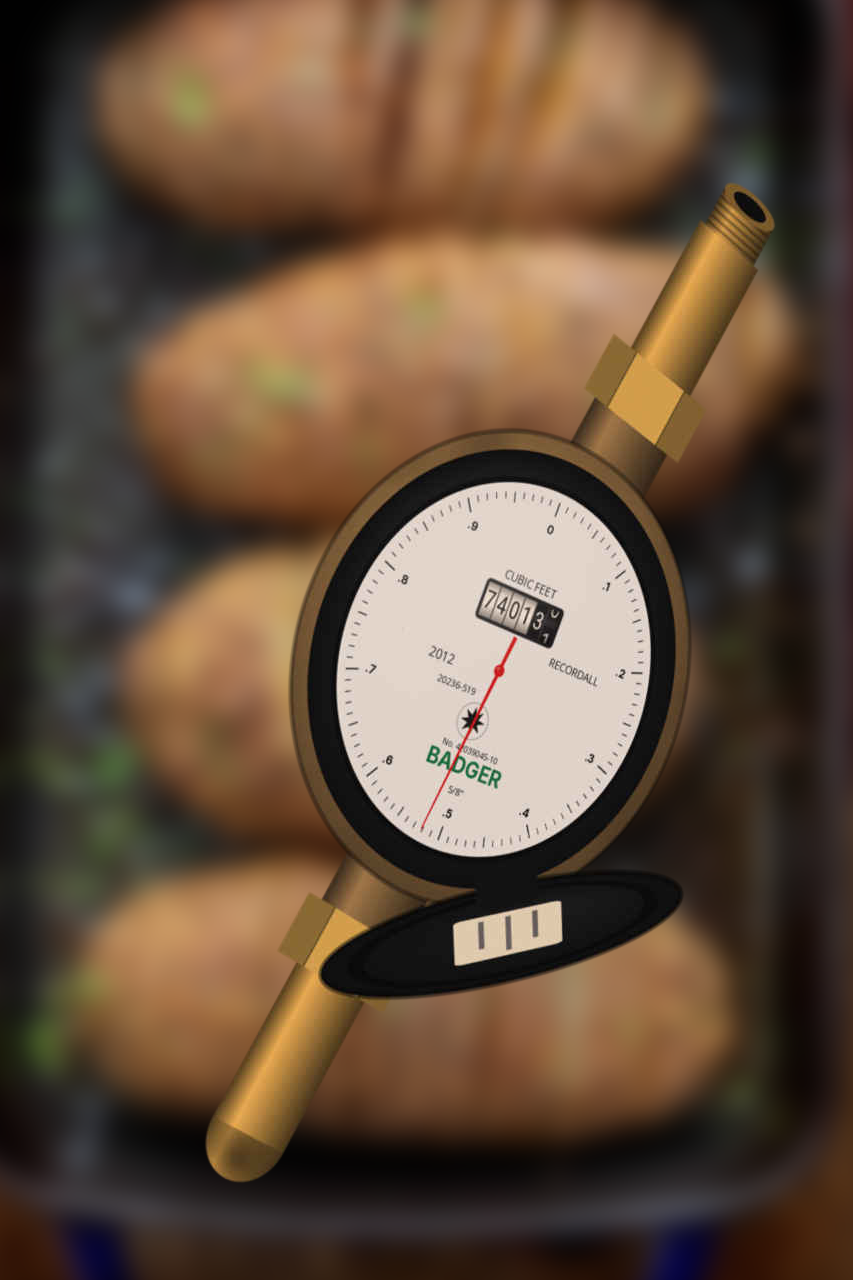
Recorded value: 740130.52 ft³
